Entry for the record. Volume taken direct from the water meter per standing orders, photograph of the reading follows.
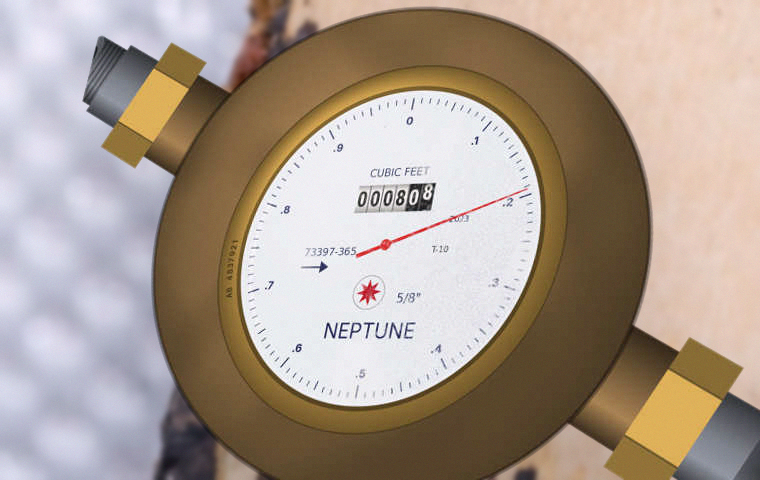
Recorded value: 808.19 ft³
